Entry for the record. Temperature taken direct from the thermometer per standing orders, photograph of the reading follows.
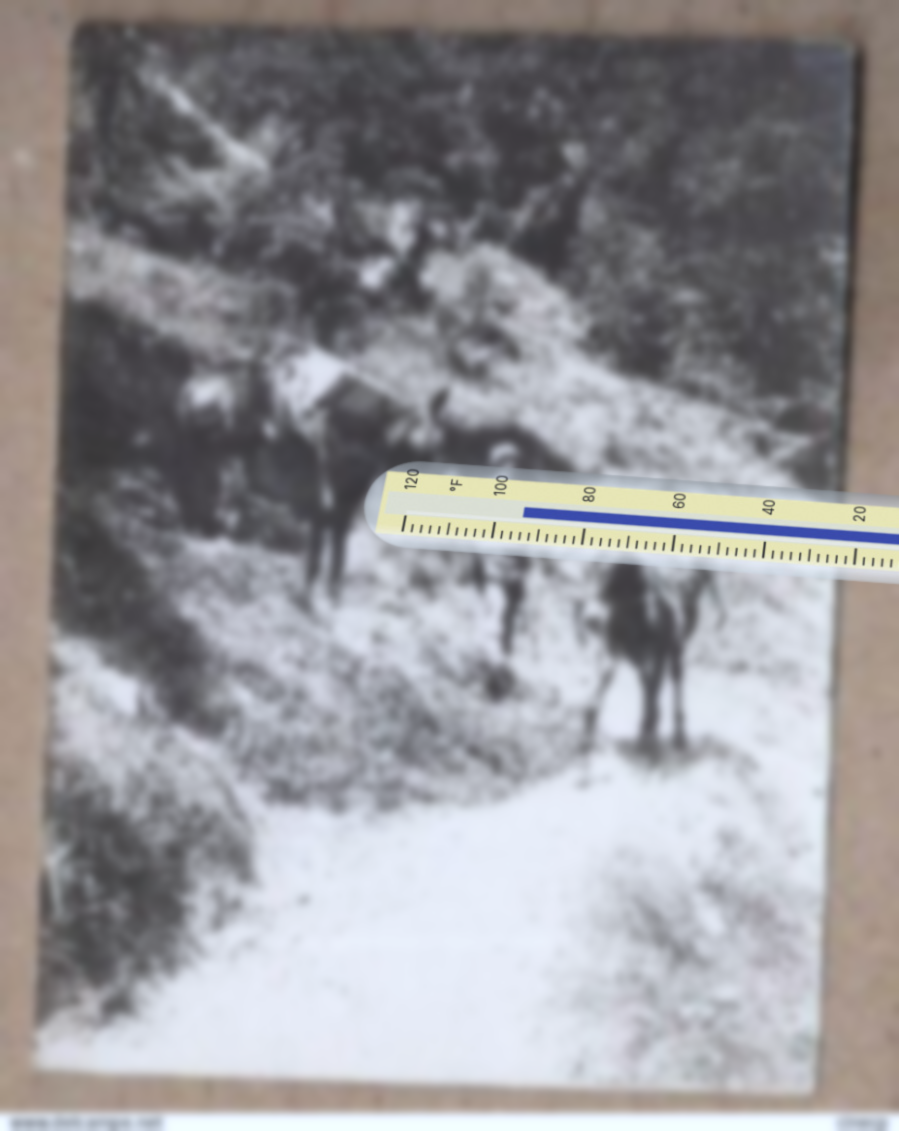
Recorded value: 94 °F
